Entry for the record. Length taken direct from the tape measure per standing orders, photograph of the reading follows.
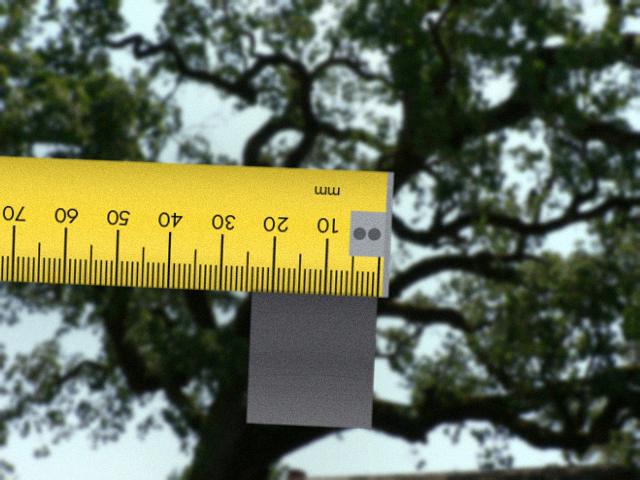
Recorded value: 24 mm
